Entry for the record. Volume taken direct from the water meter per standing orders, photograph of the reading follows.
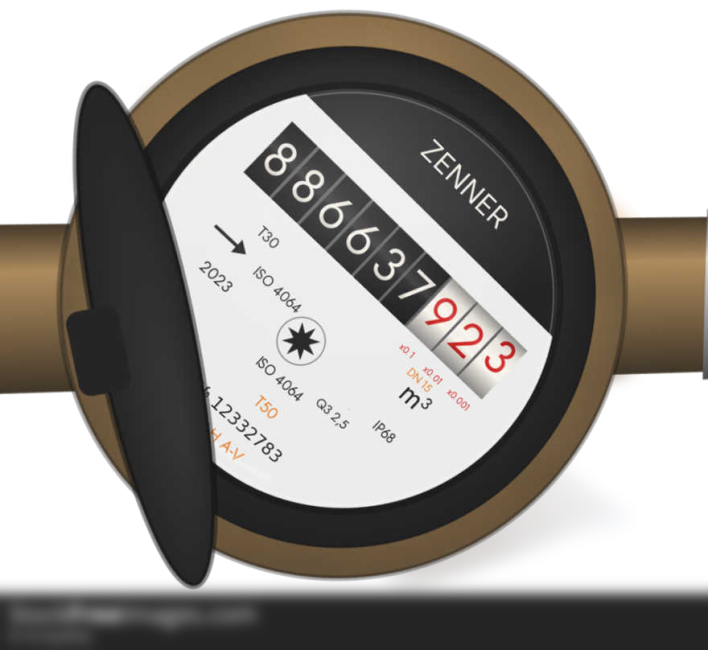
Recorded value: 886637.923 m³
